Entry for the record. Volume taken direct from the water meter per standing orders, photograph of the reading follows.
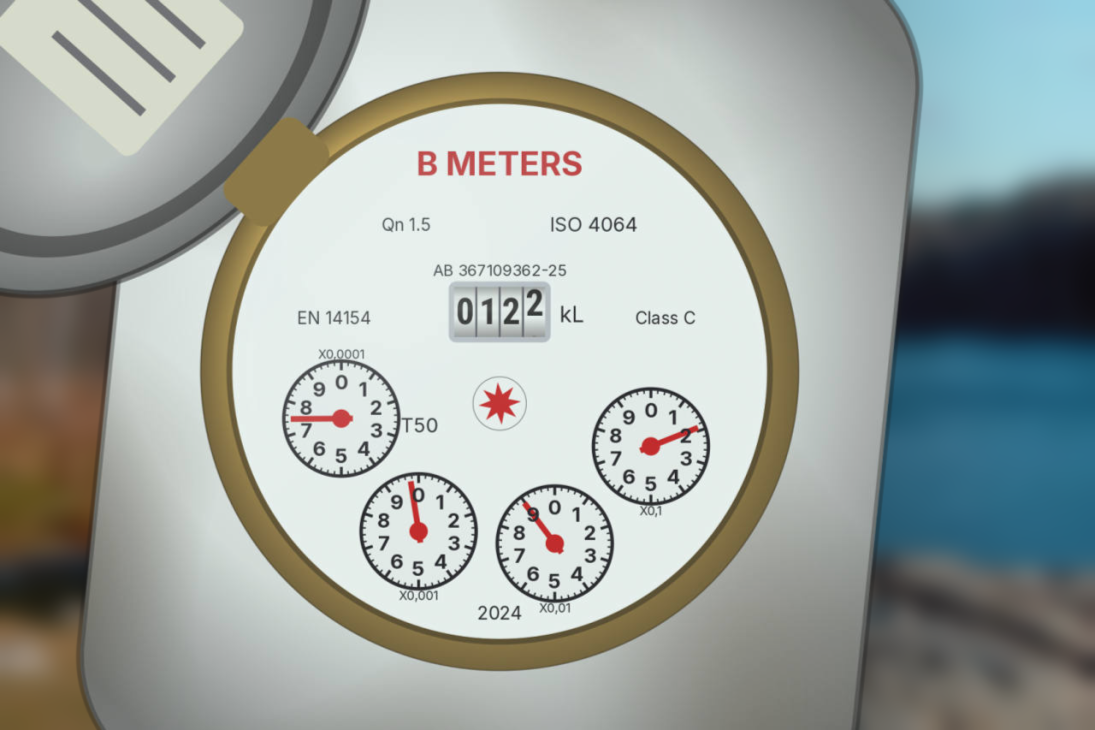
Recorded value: 122.1897 kL
